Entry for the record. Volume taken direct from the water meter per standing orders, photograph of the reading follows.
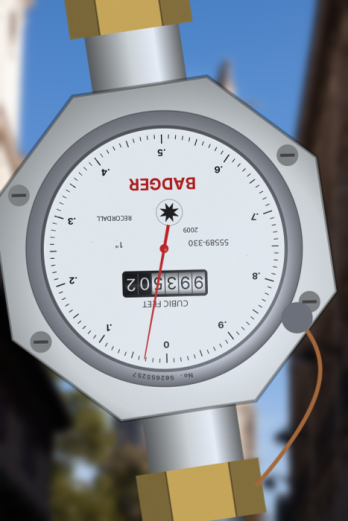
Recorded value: 993502.03 ft³
